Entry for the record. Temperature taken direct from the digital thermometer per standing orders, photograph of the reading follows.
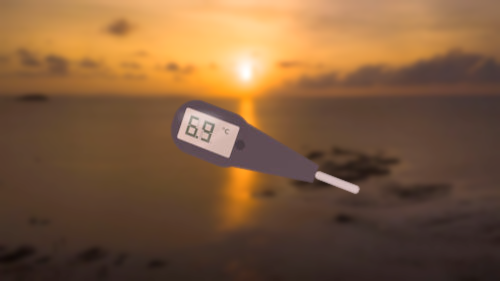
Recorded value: 6.9 °C
